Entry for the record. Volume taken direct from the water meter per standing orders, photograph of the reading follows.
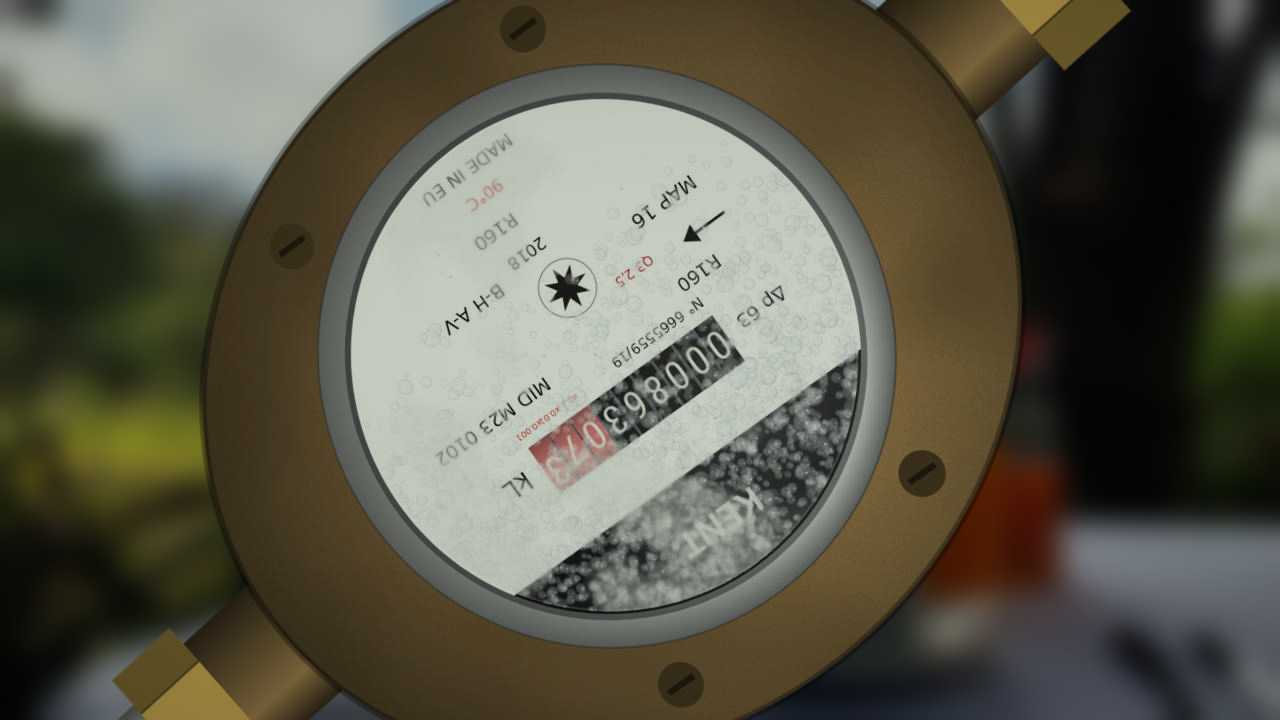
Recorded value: 863.073 kL
